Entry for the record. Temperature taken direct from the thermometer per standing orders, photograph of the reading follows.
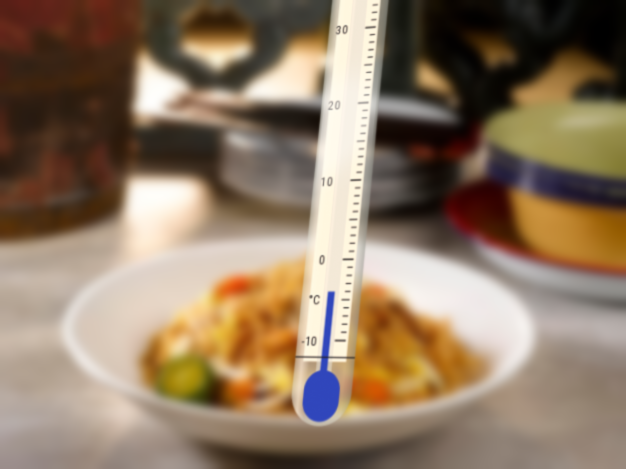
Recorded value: -4 °C
